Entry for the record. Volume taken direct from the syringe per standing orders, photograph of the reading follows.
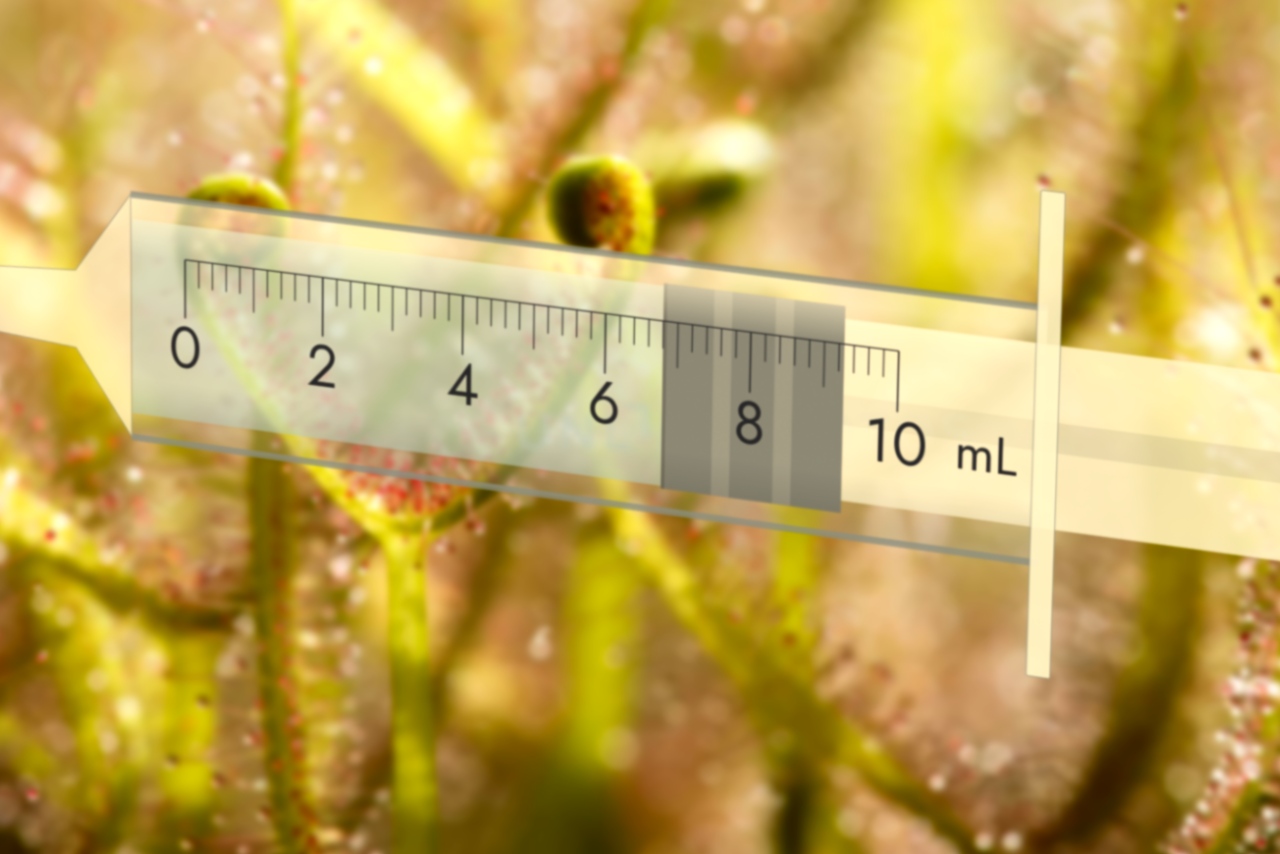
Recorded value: 6.8 mL
